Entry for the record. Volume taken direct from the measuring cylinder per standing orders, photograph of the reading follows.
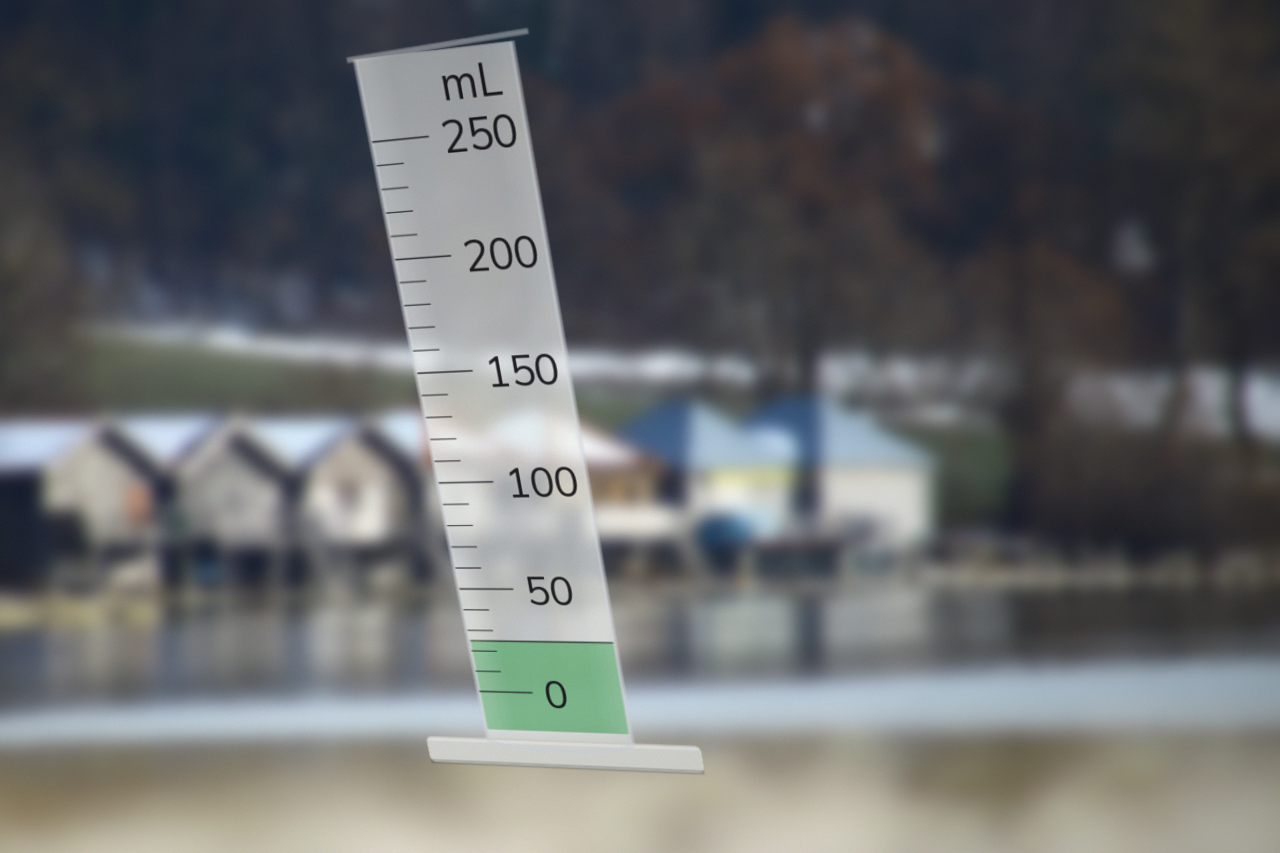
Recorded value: 25 mL
